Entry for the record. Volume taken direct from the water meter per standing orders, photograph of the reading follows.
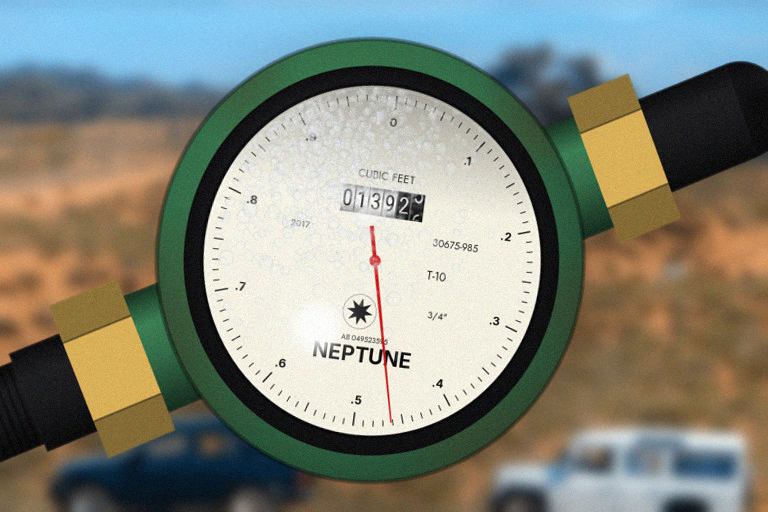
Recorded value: 13925.46 ft³
